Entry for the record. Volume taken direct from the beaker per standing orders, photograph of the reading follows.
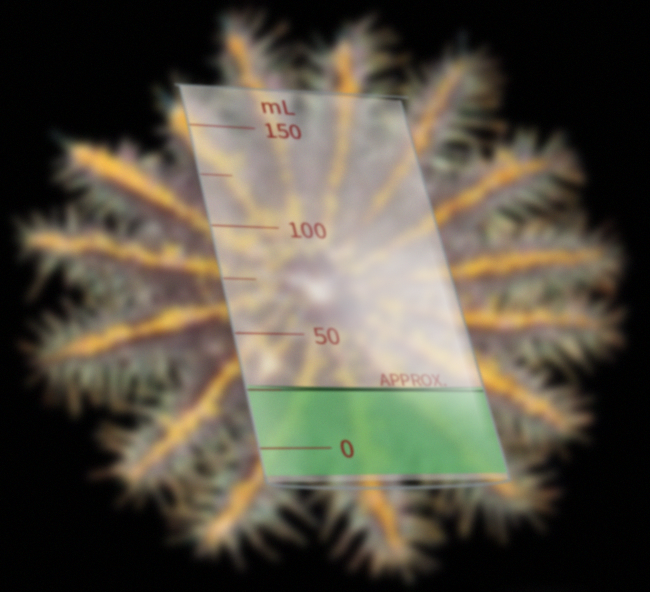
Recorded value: 25 mL
